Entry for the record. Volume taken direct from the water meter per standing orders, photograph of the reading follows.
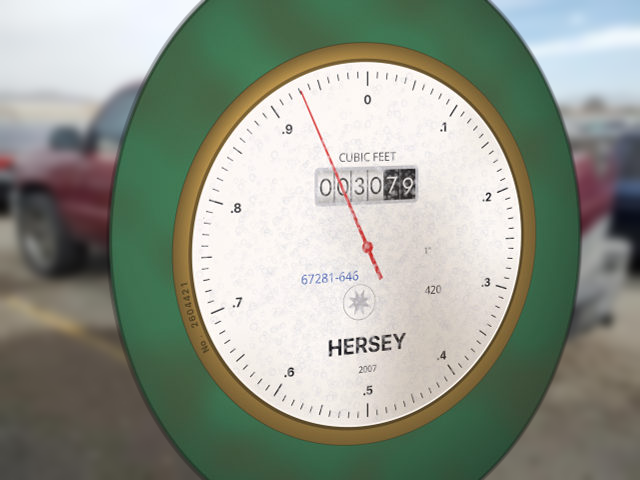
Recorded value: 3078.93 ft³
